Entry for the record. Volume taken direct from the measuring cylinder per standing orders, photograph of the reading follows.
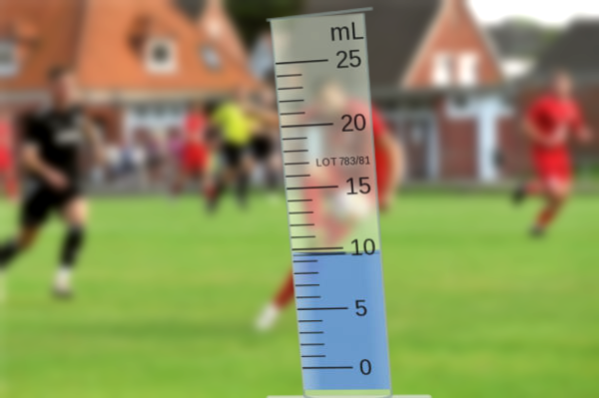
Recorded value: 9.5 mL
